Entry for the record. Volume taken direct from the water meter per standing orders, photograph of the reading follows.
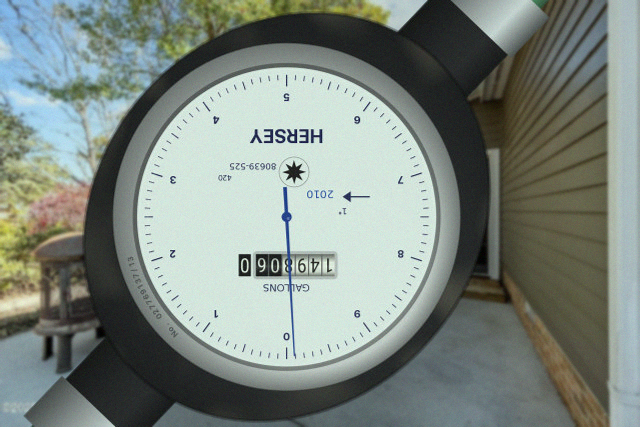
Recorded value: 1498059.9 gal
